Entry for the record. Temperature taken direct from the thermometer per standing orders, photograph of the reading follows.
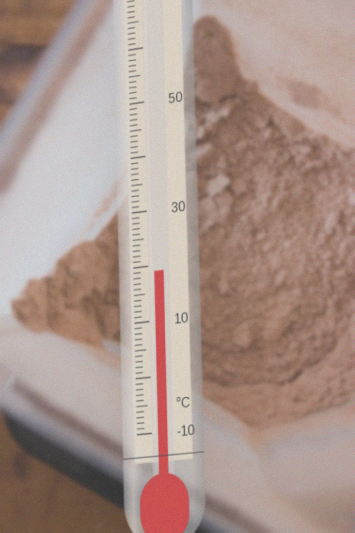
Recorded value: 19 °C
